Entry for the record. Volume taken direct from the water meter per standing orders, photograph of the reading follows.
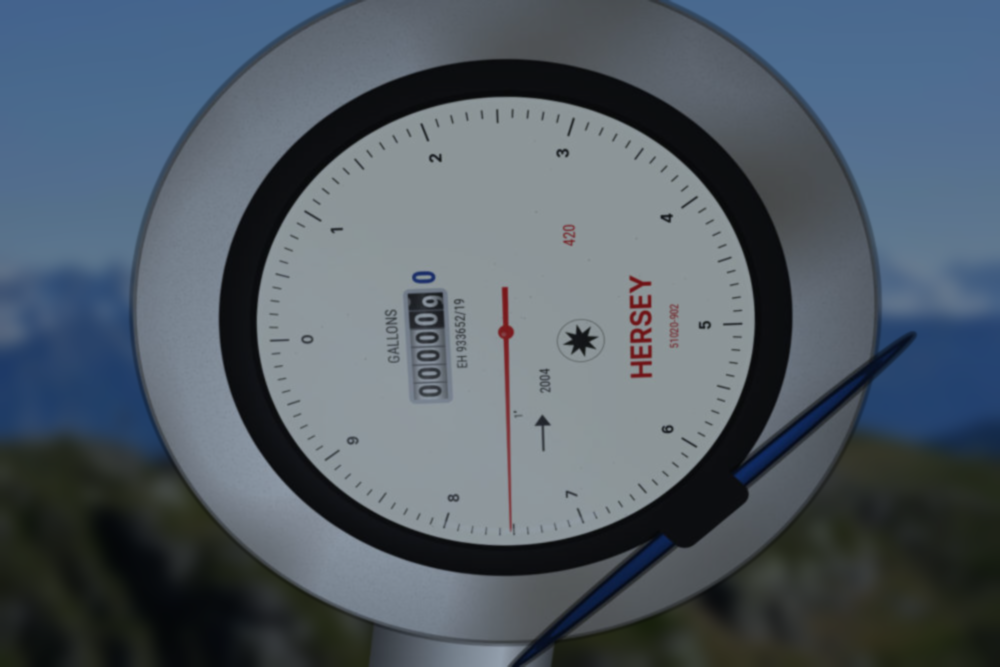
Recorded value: 87.5 gal
